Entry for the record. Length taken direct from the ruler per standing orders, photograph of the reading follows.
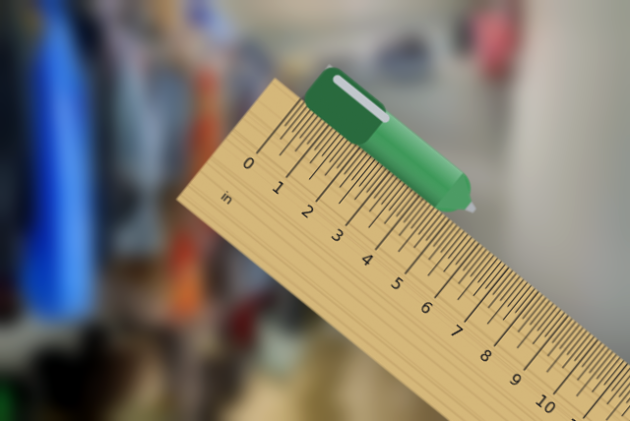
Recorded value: 5.375 in
